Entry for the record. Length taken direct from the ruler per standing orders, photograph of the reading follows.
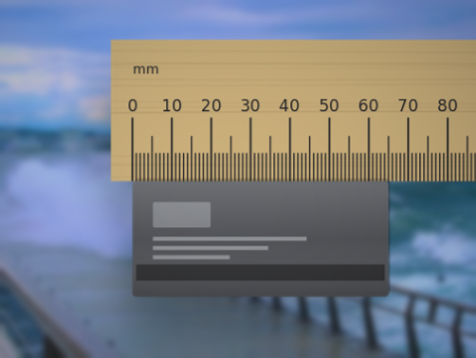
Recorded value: 65 mm
